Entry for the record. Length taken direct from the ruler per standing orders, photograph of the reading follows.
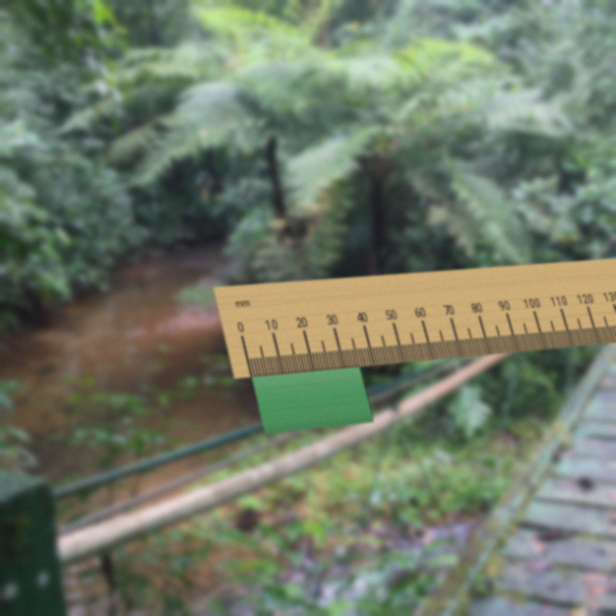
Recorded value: 35 mm
